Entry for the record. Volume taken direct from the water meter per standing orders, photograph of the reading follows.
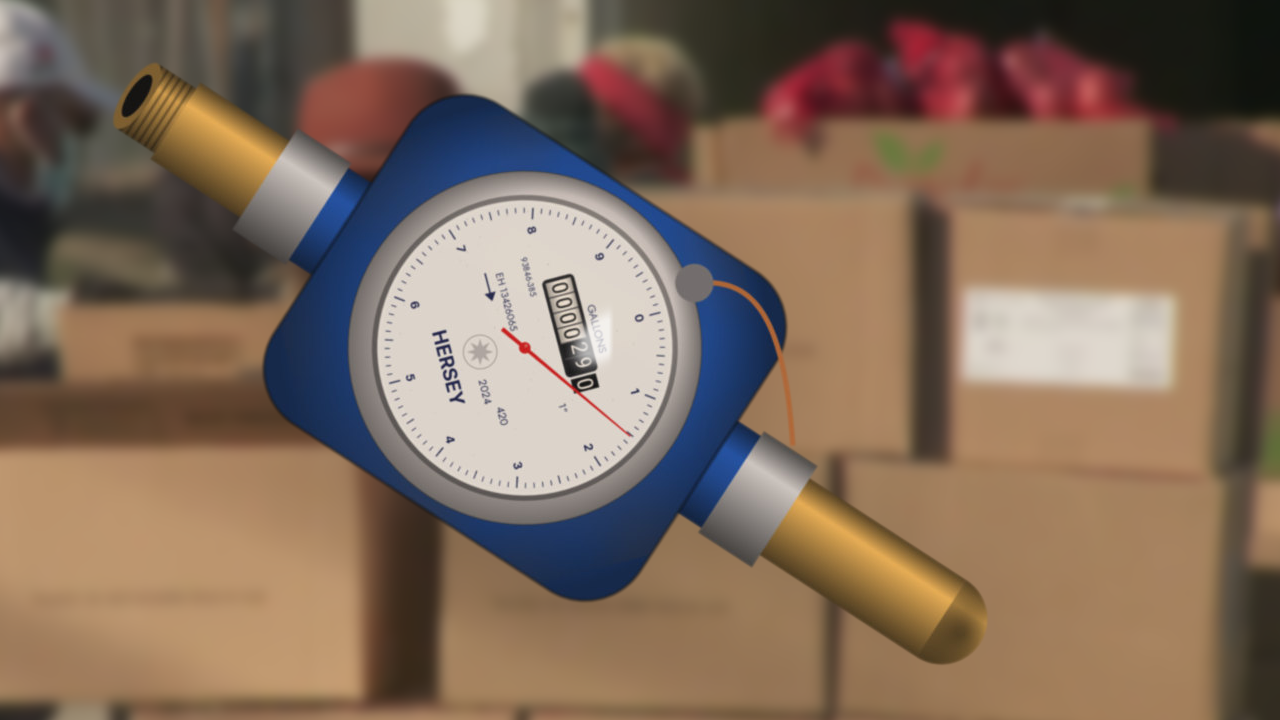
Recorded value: 291.5 gal
